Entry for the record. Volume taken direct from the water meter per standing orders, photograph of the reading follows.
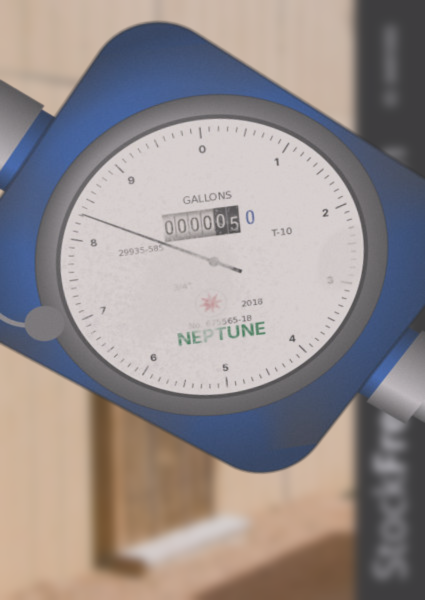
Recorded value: 48.3 gal
